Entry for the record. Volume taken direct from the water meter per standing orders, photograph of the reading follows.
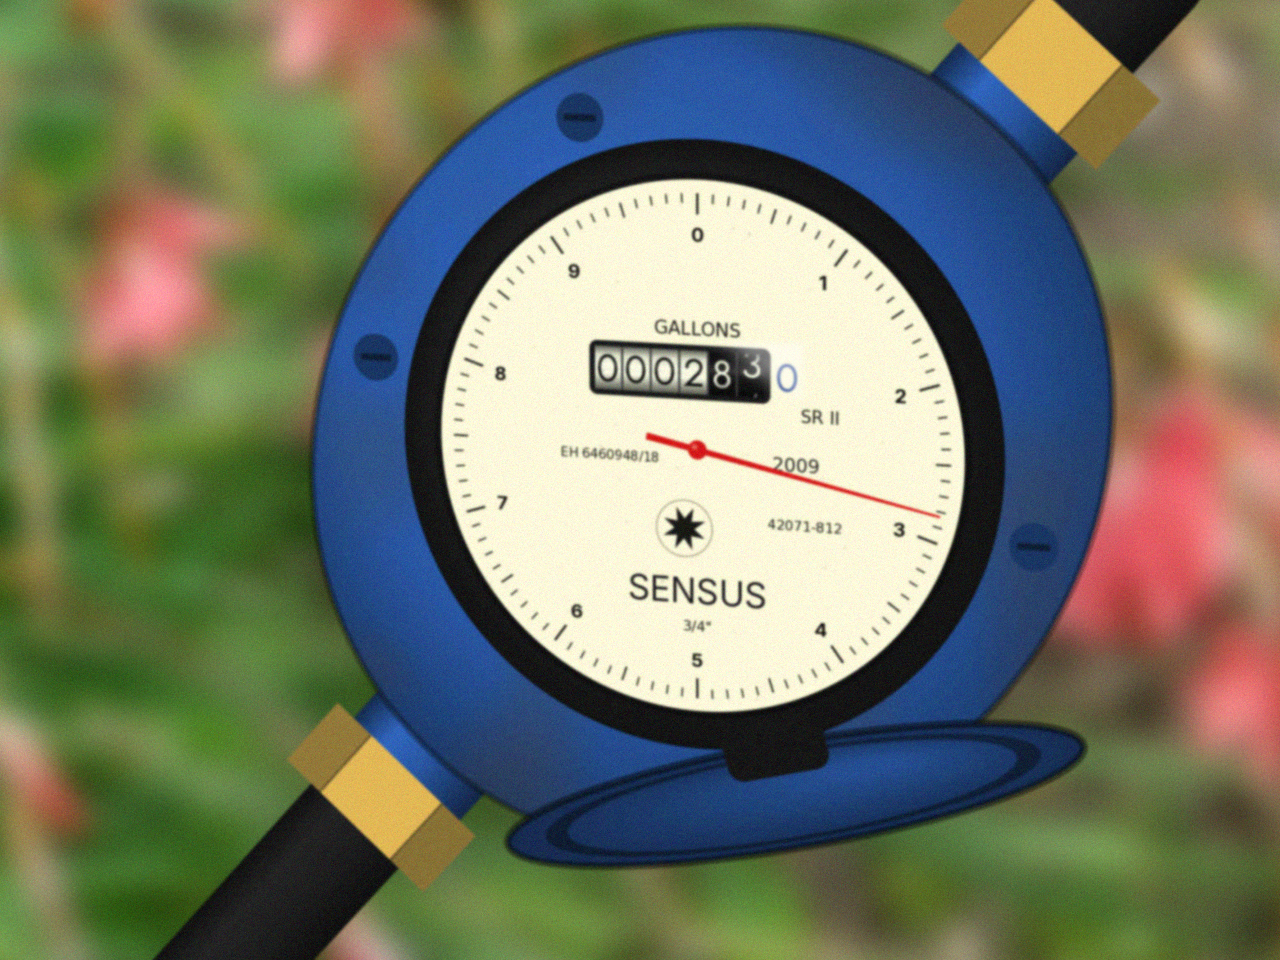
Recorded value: 2832.8 gal
